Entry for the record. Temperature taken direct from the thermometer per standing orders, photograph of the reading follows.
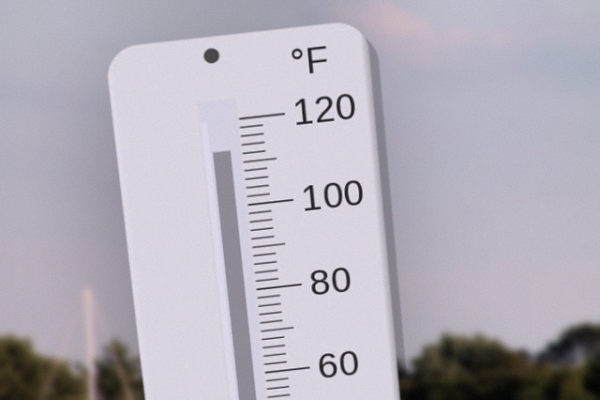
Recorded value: 113 °F
